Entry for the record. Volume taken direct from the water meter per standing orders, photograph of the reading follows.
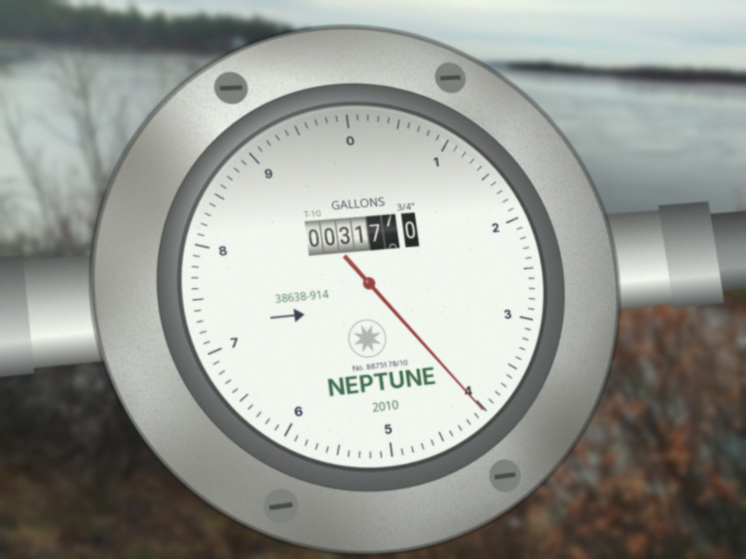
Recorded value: 31774.0 gal
